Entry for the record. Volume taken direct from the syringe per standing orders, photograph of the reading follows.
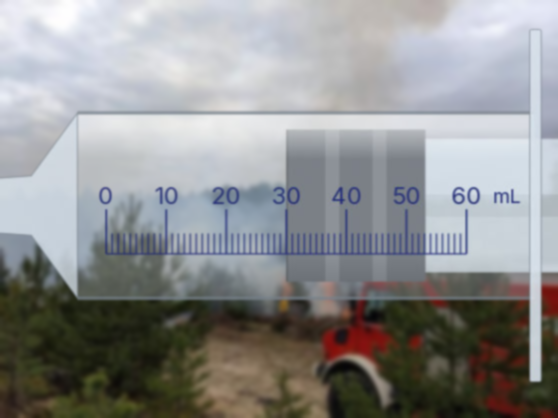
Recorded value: 30 mL
